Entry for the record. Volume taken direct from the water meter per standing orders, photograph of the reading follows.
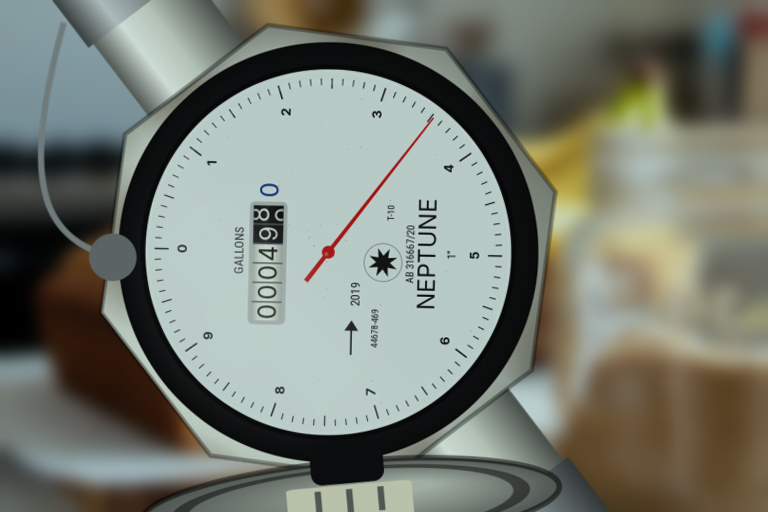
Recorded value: 4983.5 gal
